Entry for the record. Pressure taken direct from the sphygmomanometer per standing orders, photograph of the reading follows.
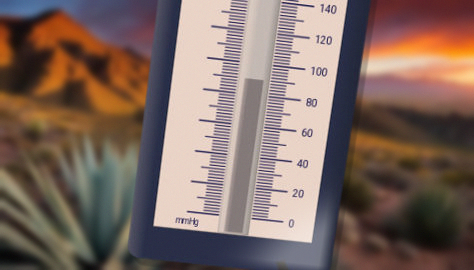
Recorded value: 90 mmHg
